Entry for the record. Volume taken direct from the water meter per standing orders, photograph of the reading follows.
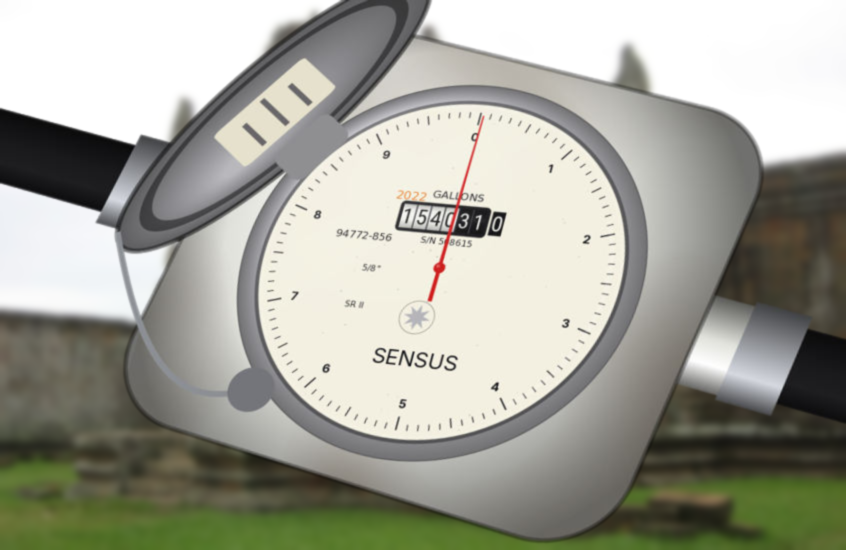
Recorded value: 1540310.0 gal
